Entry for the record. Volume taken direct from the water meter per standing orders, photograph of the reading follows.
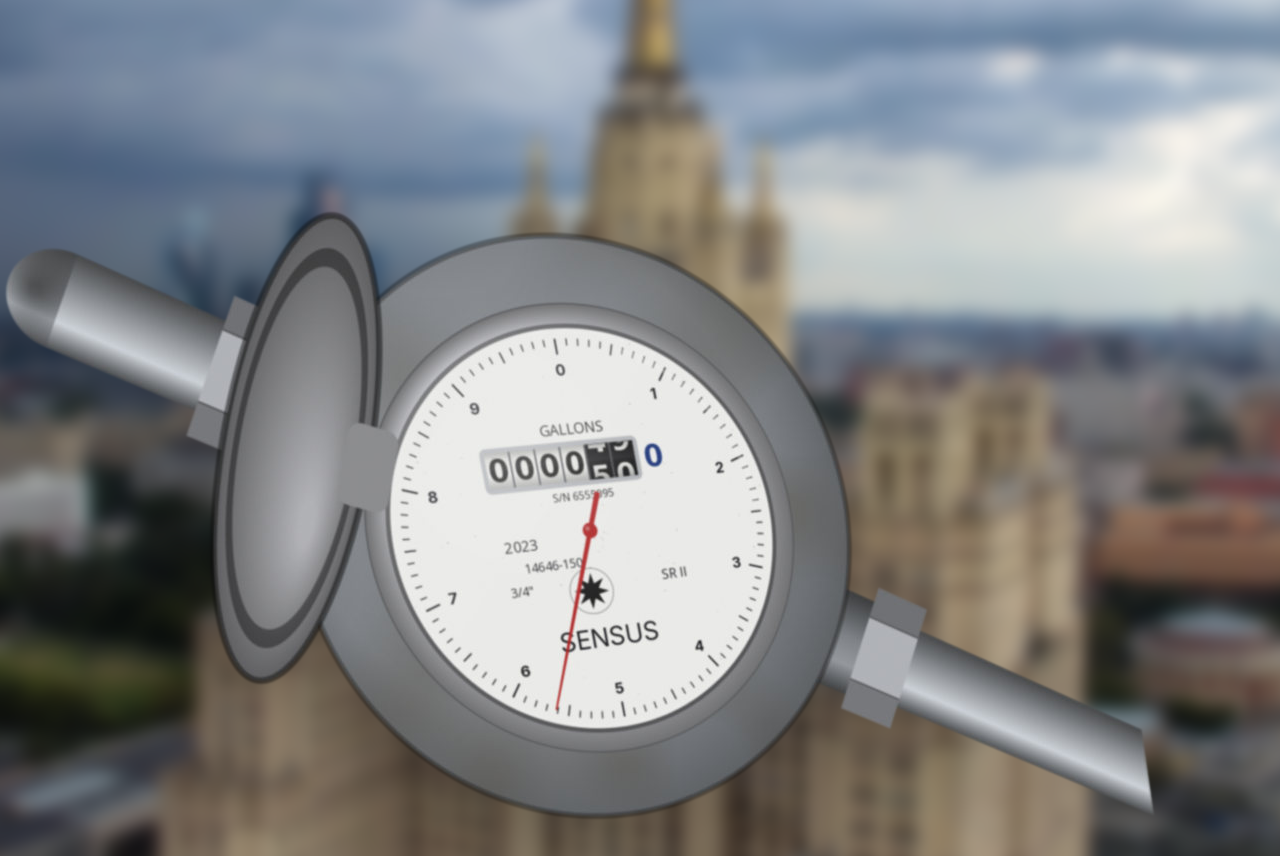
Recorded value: 495.6 gal
